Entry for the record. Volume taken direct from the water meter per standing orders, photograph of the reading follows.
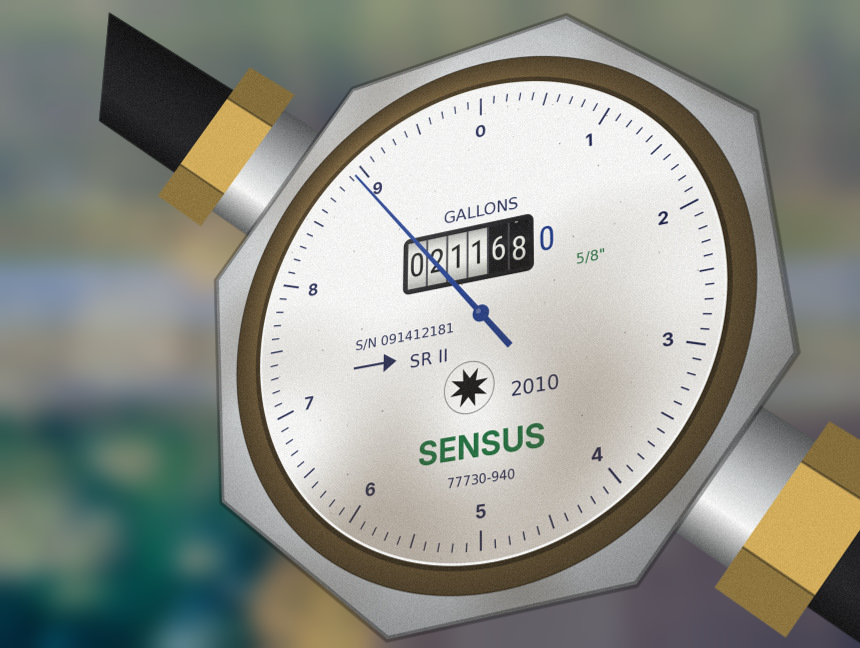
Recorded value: 211678.9 gal
